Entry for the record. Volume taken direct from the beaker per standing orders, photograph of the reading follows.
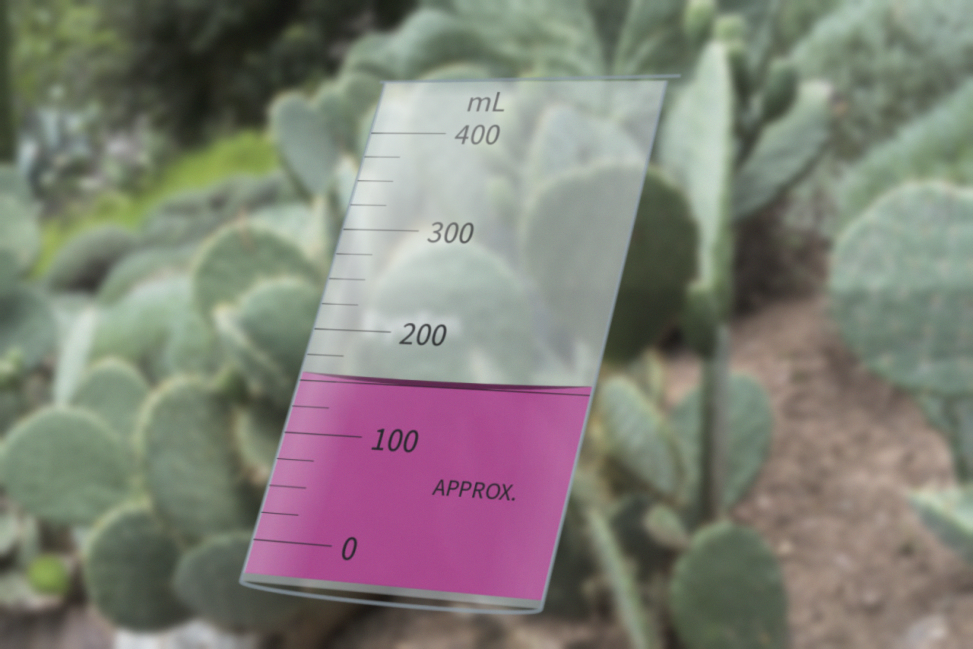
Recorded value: 150 mL
